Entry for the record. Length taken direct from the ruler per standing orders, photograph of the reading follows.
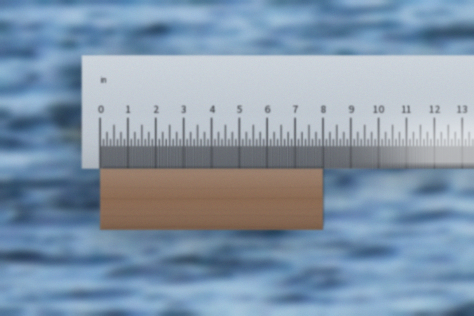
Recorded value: 8 in
